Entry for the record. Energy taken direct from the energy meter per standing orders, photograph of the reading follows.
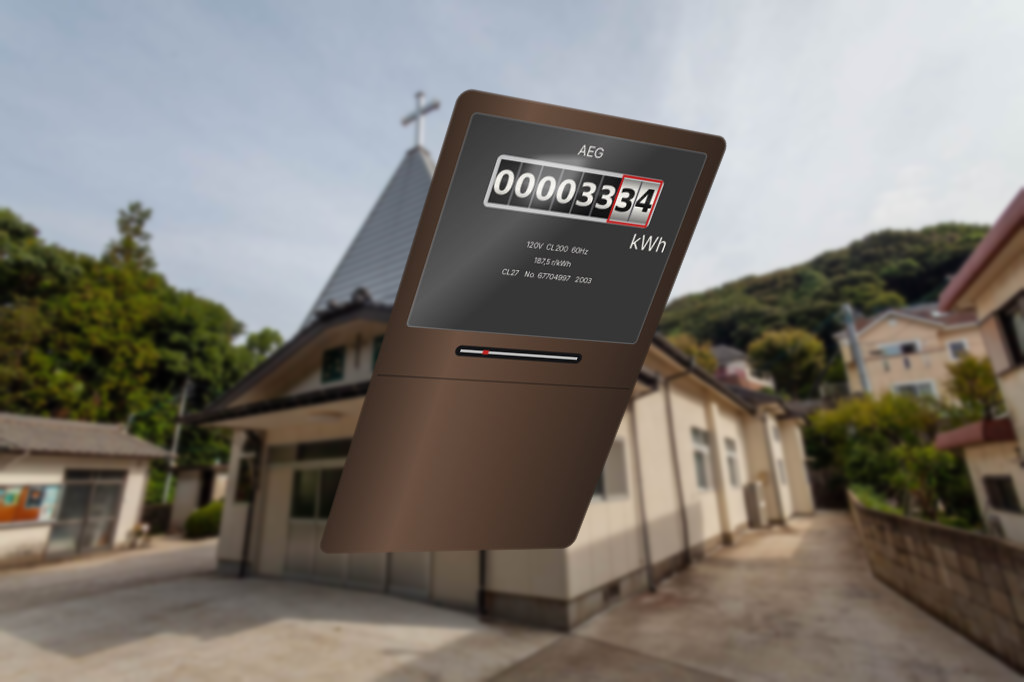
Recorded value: 33.34 kWh
